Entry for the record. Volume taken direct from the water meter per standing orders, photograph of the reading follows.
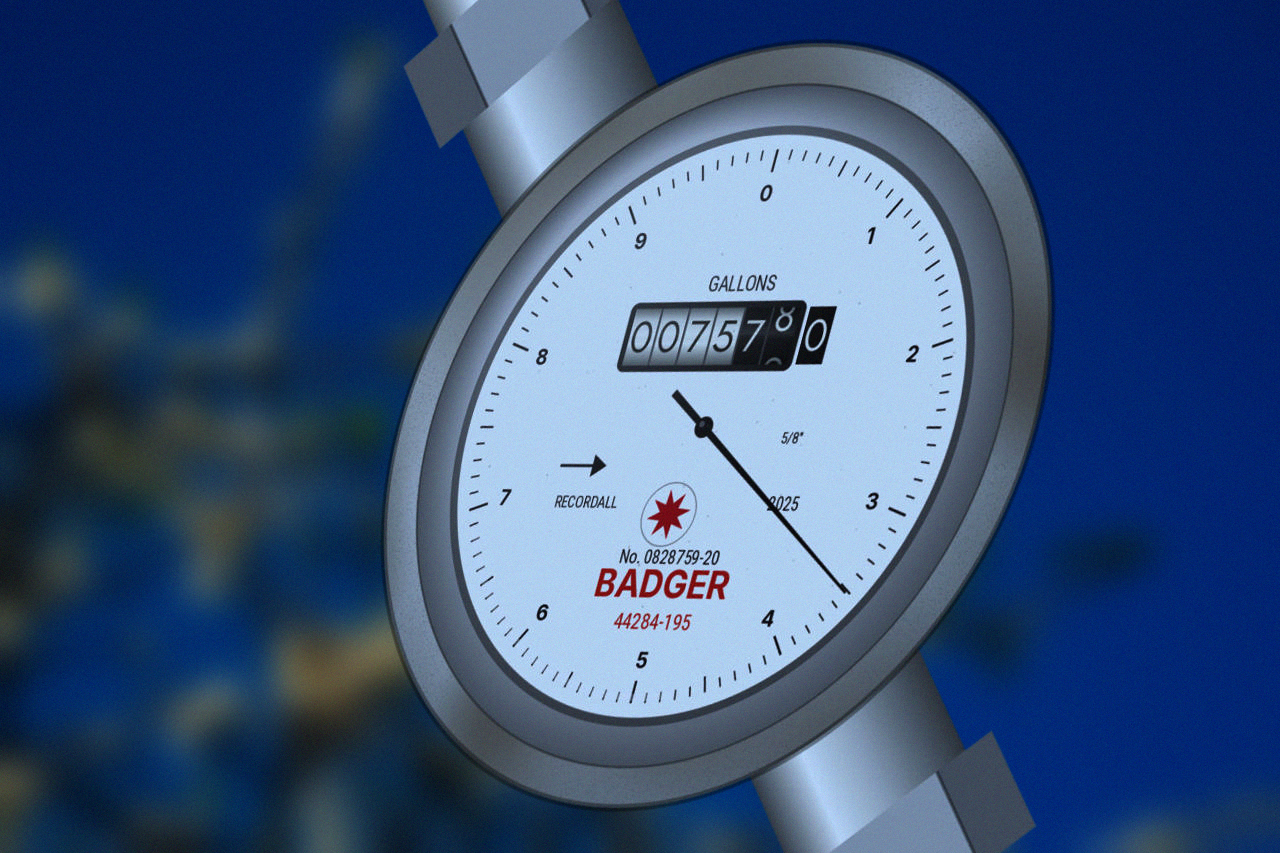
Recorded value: 75783.5 gal
